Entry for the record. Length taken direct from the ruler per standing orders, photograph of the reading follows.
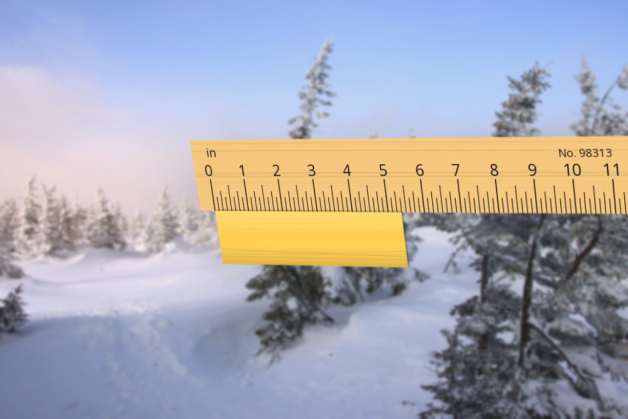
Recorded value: 5.375 in
